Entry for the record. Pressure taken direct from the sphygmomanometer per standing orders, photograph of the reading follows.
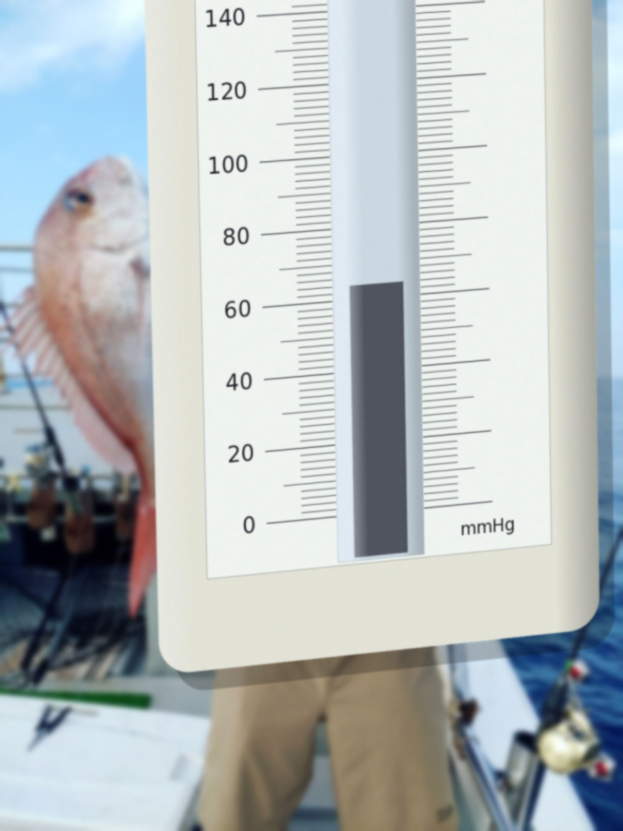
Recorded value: 64 mmHg
